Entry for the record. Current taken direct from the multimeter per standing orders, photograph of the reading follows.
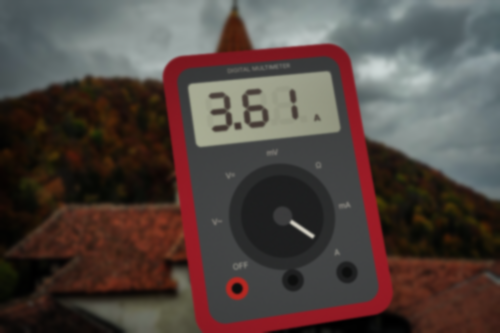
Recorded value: 3.61 A
